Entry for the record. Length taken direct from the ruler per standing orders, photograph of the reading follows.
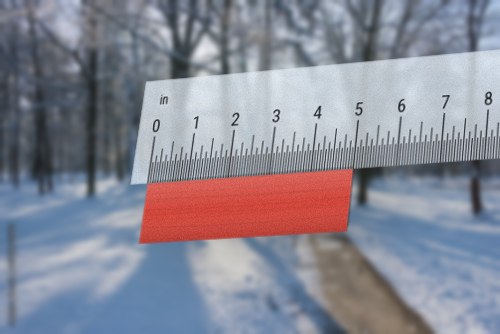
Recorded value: 5 in
